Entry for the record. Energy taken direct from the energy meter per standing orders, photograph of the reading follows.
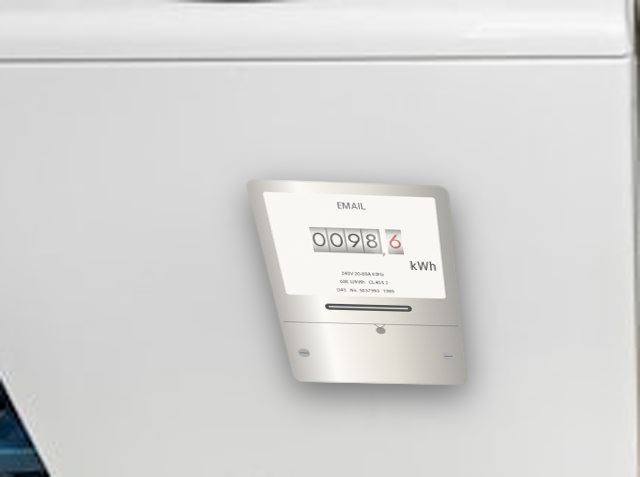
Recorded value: 98.6 kWh
